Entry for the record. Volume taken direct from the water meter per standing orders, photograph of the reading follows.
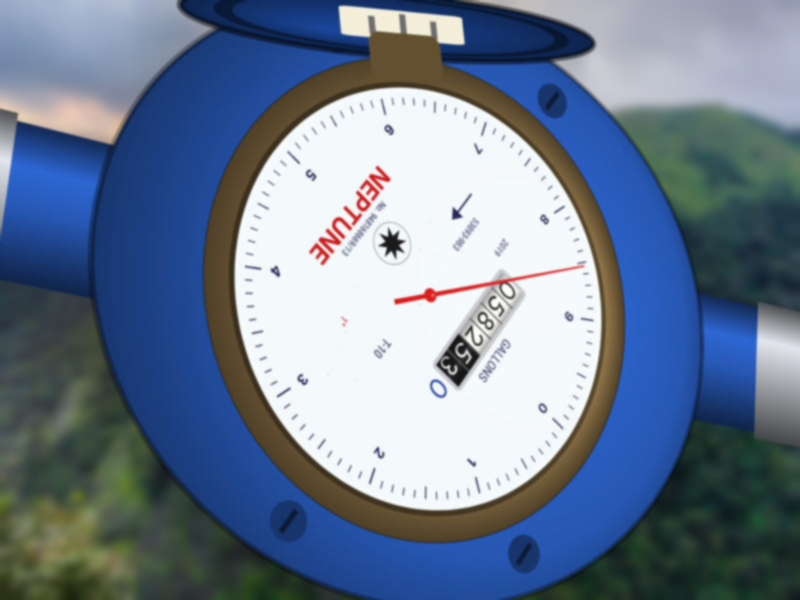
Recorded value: 582528.5 gal
